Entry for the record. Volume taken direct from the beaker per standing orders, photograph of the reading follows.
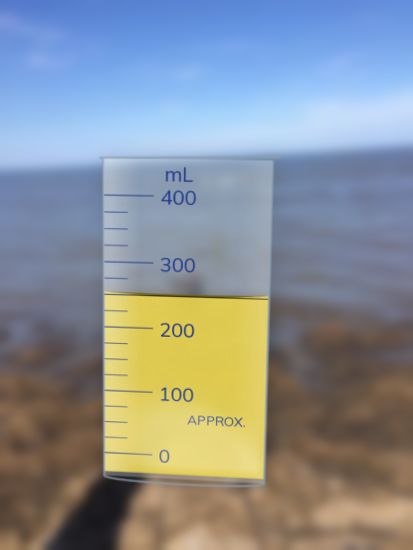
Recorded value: 250 mL
